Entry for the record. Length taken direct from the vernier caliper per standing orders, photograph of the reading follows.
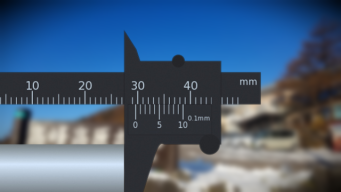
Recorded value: 29.6 mm
